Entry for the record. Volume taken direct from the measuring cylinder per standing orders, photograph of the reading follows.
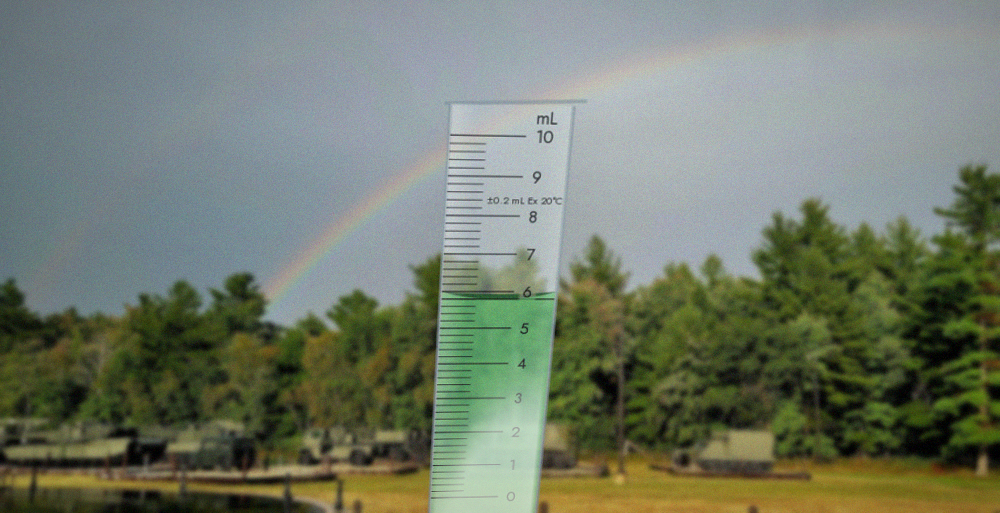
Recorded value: 5.8 mL
